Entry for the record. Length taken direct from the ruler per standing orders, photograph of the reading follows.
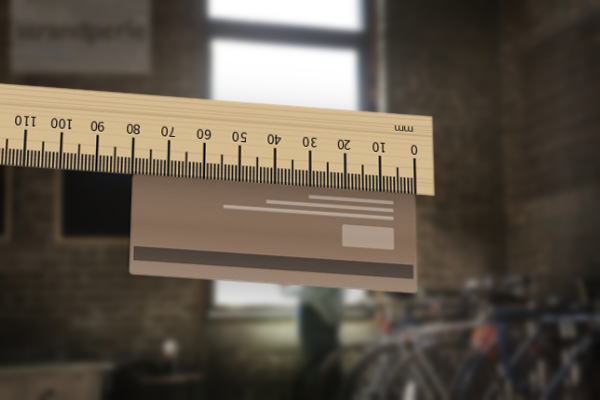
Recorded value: 80 mm
